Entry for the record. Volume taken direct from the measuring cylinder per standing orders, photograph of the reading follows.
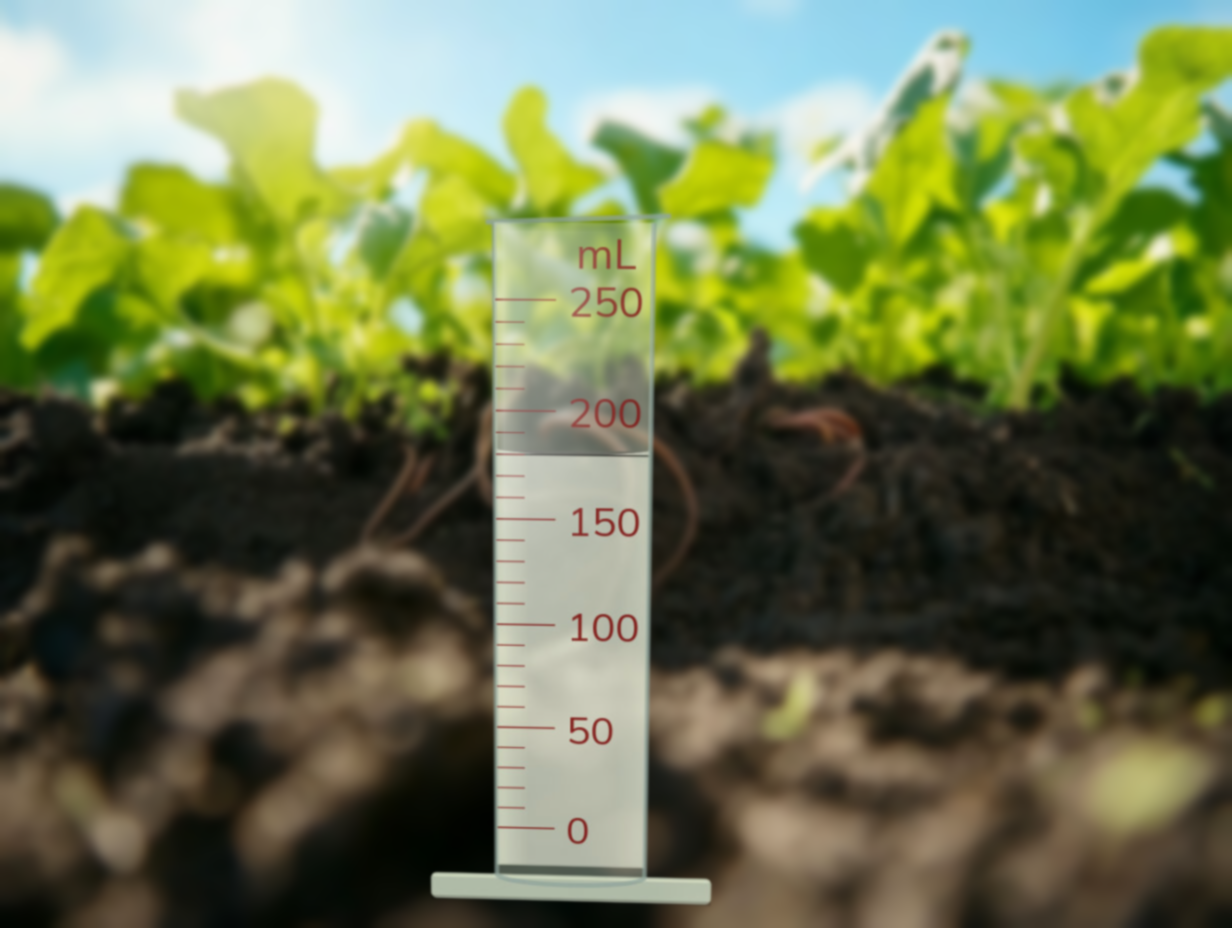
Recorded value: 180 mL
